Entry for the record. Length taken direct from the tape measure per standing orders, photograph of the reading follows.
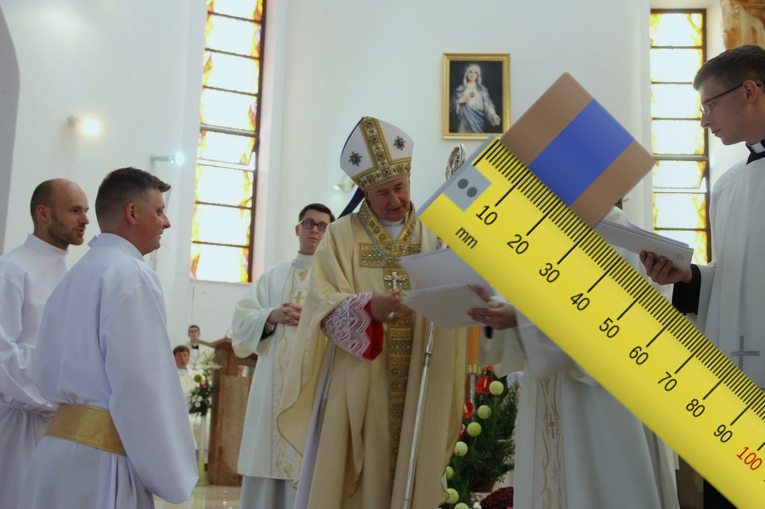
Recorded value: 30 mm
